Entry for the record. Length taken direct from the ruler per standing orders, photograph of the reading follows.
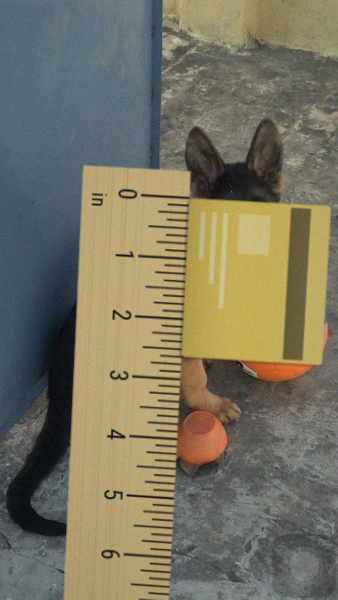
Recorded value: 2.625 in
